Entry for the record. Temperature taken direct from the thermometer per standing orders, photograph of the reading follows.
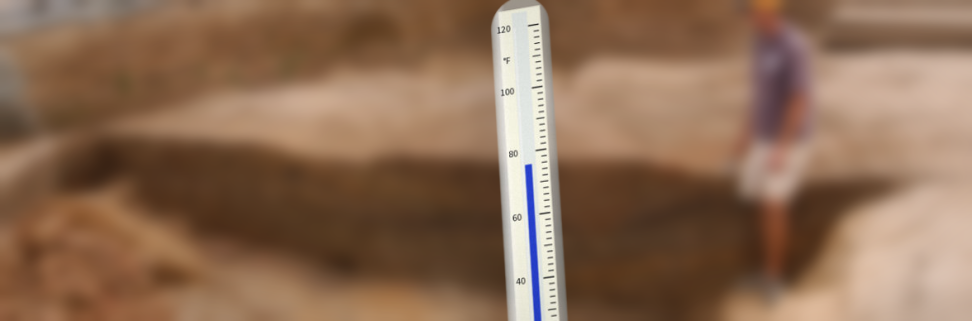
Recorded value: 76 °F
